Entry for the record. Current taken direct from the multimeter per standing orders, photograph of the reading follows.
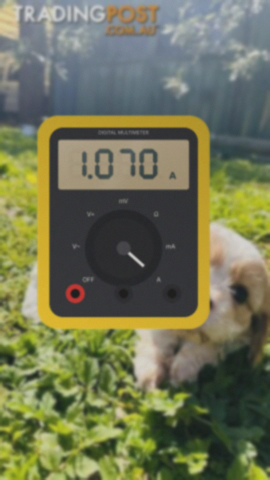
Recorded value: 1.070 A
